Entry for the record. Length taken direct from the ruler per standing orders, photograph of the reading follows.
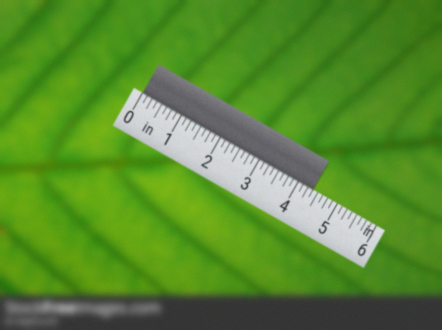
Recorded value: 4.375 in
